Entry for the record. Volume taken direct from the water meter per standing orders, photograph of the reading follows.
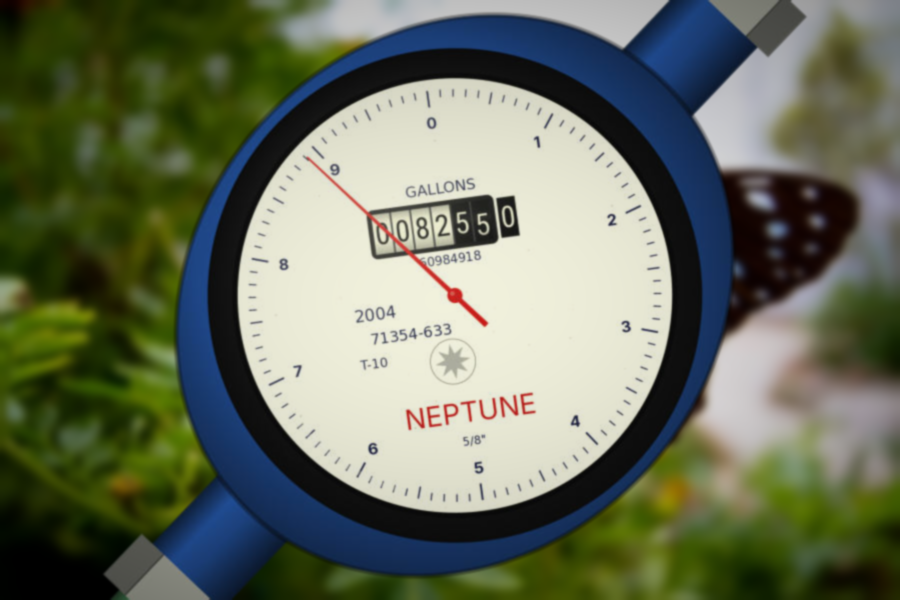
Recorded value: 82548.9 gal
